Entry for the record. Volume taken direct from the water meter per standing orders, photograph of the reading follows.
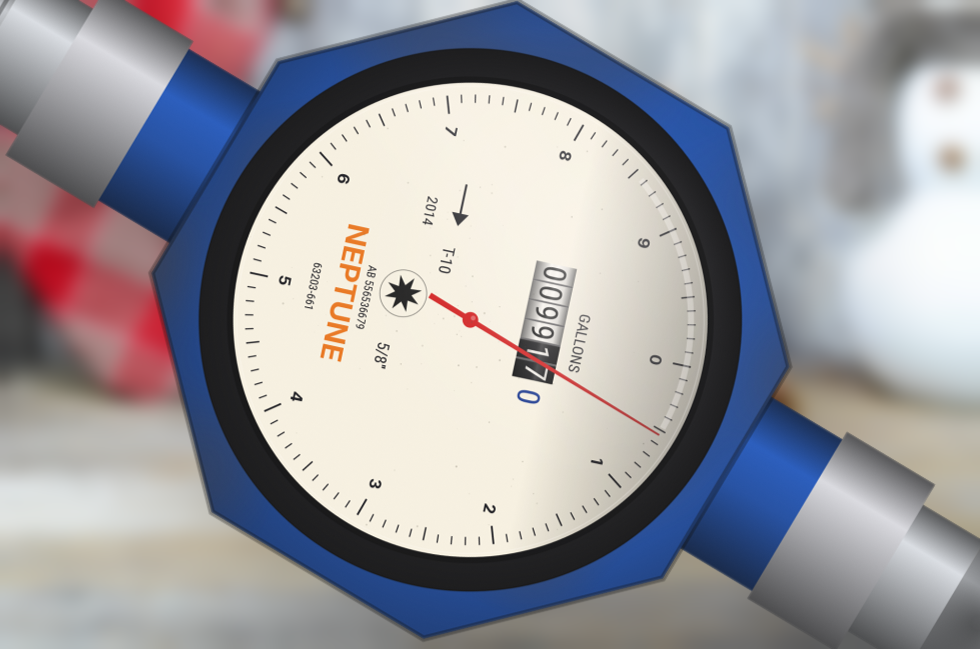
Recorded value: 99170.5 gal
